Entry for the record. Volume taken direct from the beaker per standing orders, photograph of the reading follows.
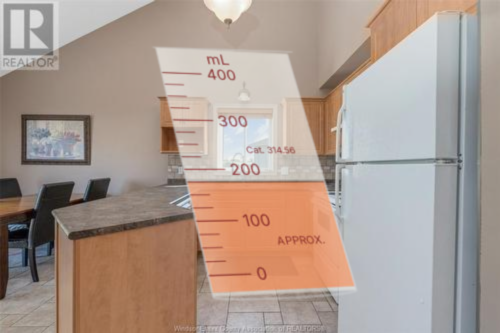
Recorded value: 175 mL
